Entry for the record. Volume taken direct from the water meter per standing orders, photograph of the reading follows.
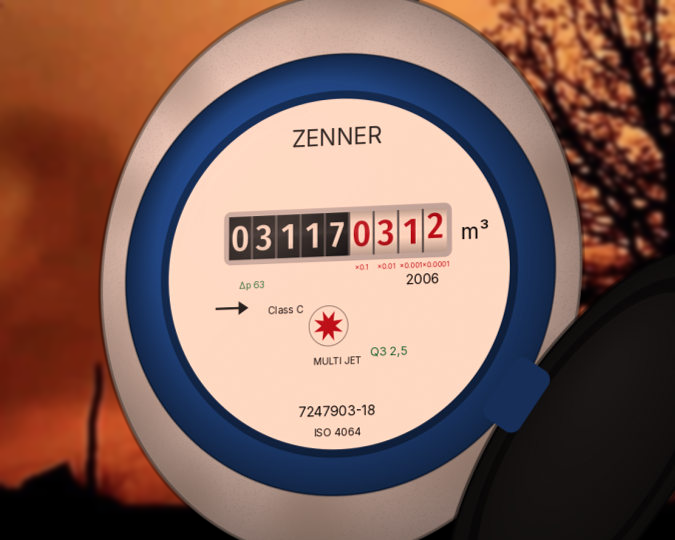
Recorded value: 3117.0312 m³
